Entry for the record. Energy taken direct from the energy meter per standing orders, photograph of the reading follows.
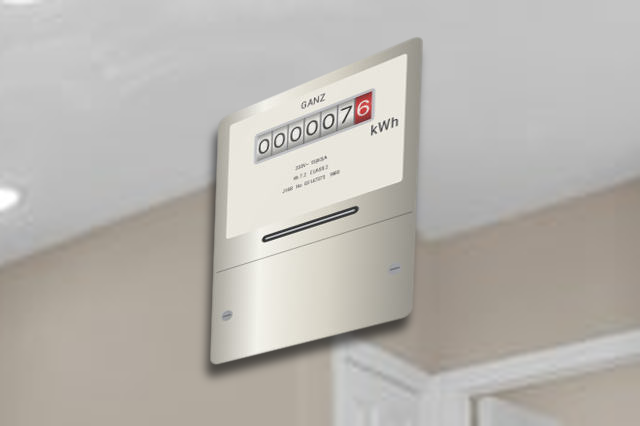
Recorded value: 7.6 kWh
